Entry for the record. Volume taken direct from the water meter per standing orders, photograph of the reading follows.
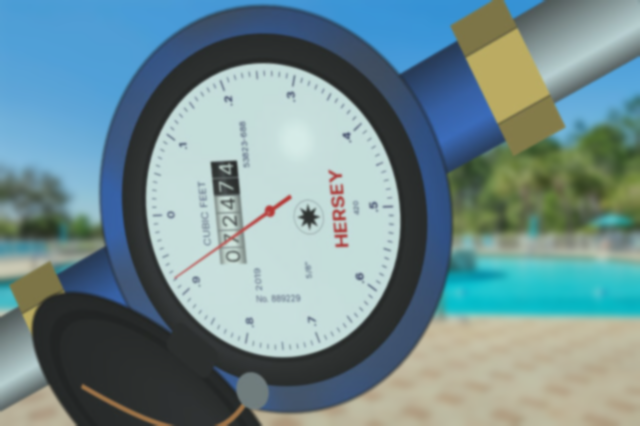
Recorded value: 72473.92 ft³
